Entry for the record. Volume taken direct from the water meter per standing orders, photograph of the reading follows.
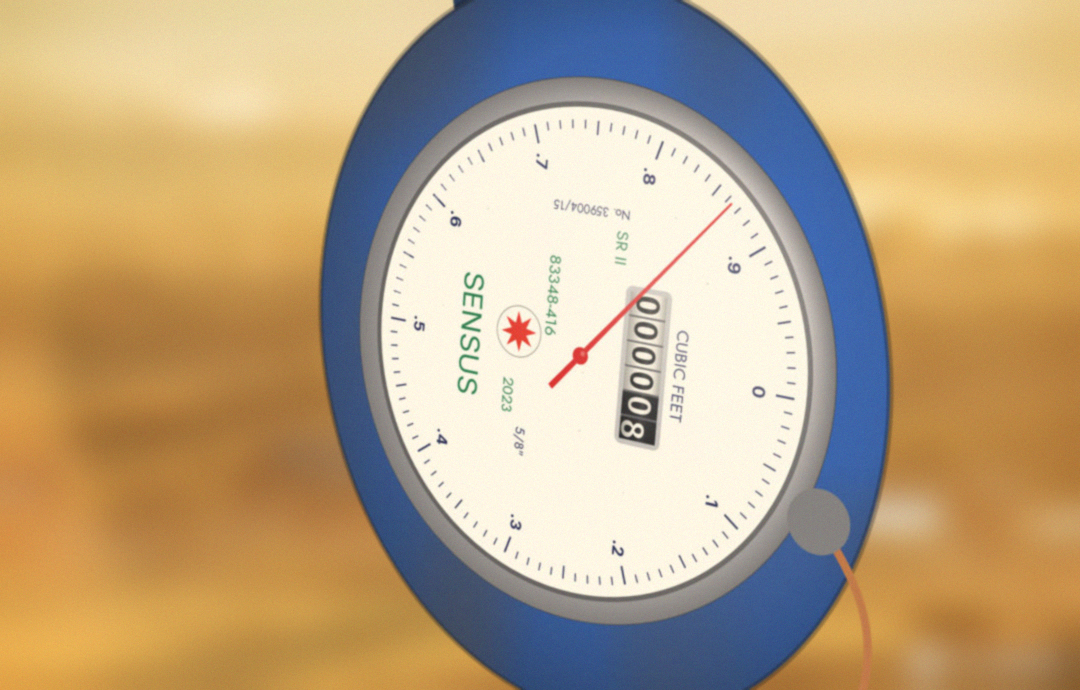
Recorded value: 7.86 ft³
